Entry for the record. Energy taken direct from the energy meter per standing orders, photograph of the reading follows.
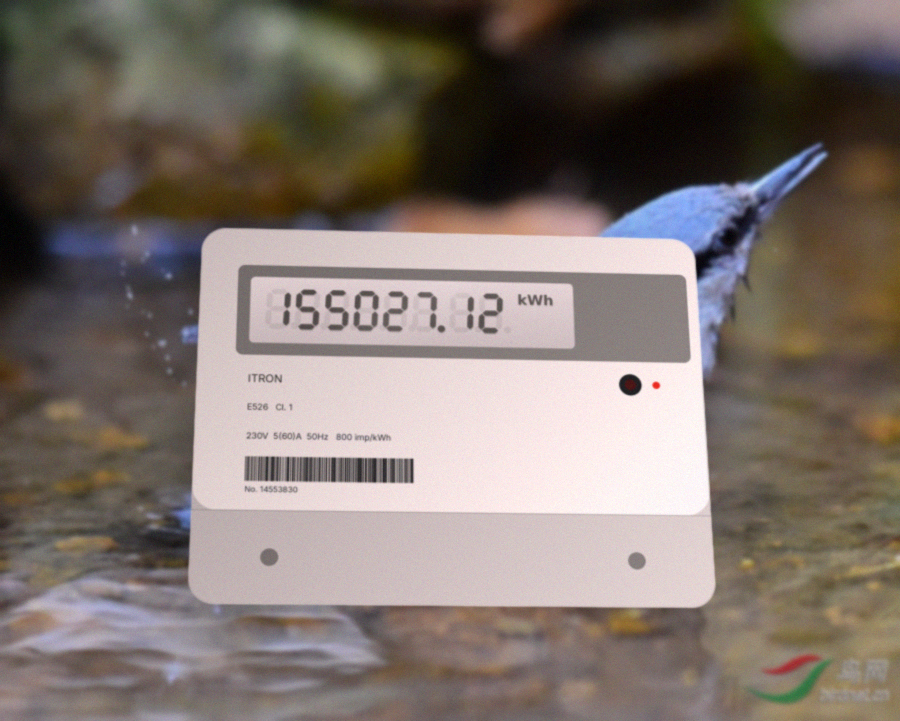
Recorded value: 155027.12 kWh
